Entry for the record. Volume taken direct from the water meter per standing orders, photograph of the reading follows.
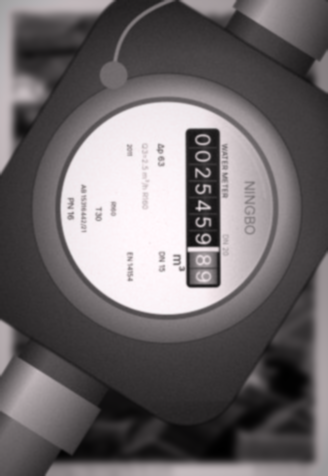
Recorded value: 25459.89 m³
